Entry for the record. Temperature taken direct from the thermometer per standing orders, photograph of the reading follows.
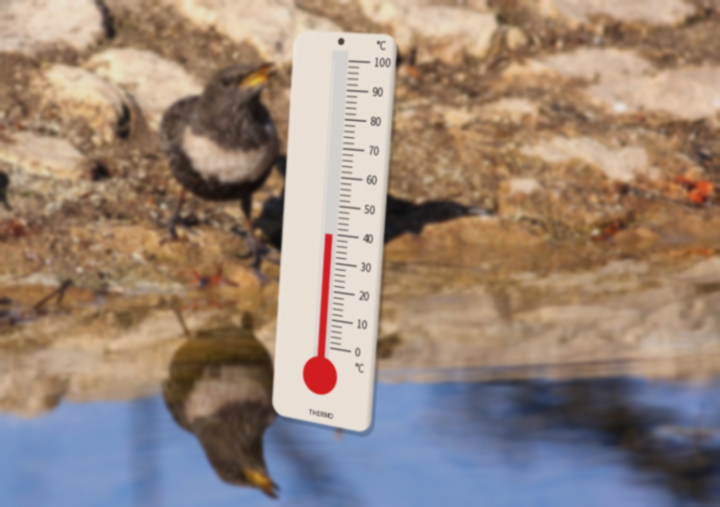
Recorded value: 40 °C
